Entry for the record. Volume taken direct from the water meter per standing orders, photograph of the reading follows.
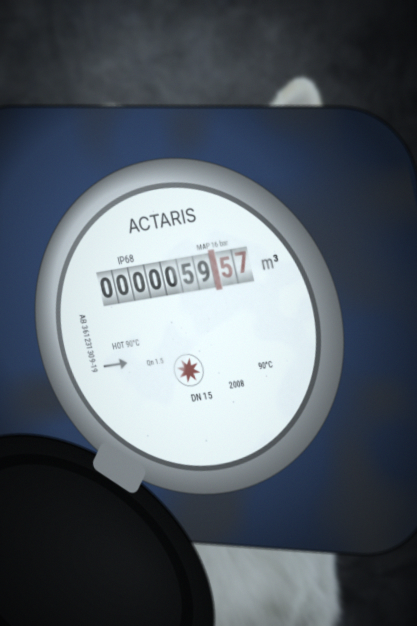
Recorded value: 59.57 m³
